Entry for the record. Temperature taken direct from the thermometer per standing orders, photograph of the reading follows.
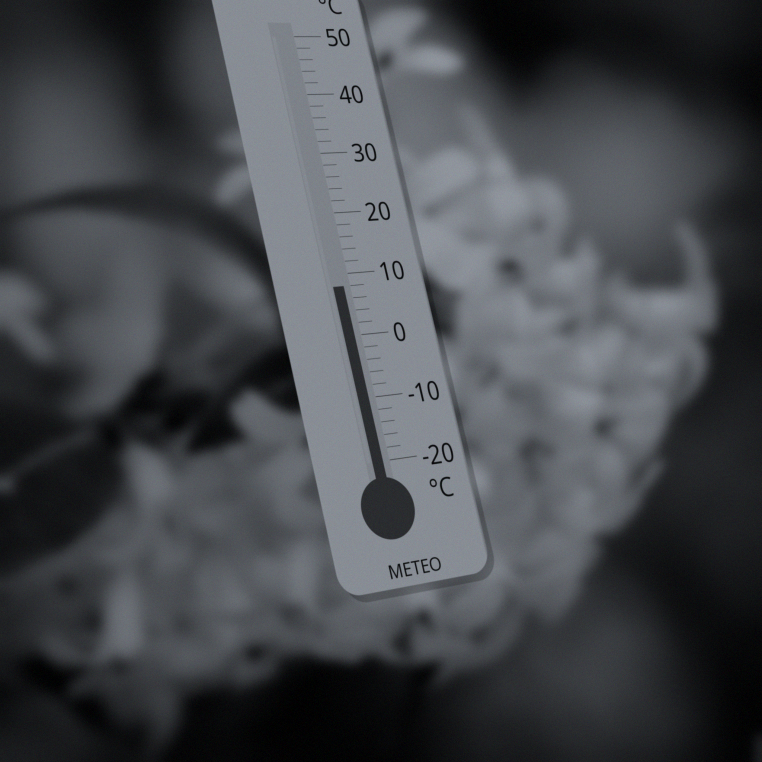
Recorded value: 8 °C
